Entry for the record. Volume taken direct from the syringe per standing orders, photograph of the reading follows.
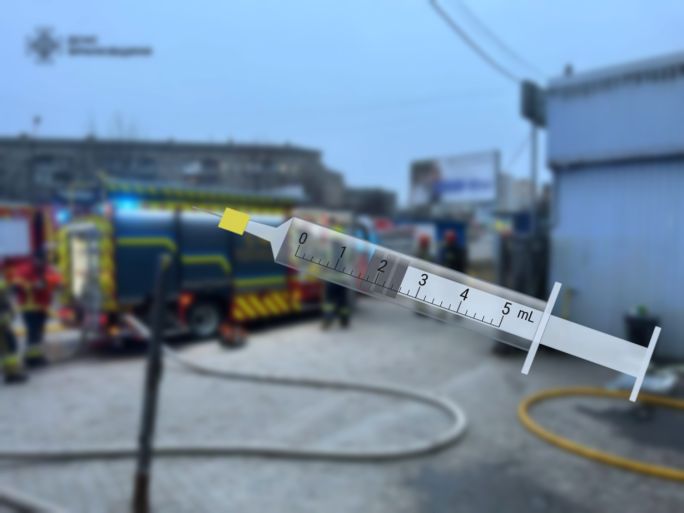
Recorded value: 1.7 mL
